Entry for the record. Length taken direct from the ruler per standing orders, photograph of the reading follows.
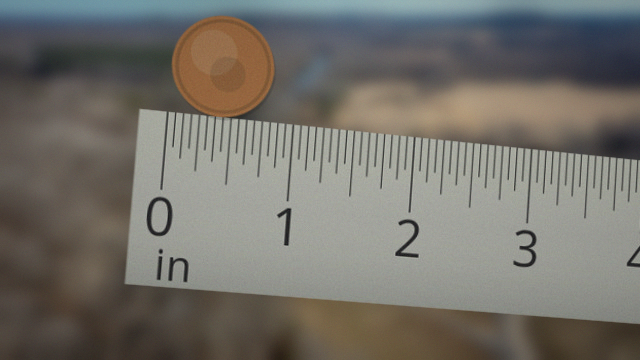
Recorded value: 0.8125 in
